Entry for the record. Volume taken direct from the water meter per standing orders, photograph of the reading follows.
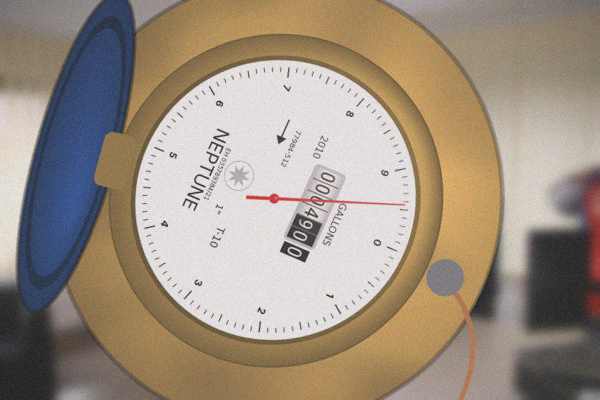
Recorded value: 4899.4 gal
